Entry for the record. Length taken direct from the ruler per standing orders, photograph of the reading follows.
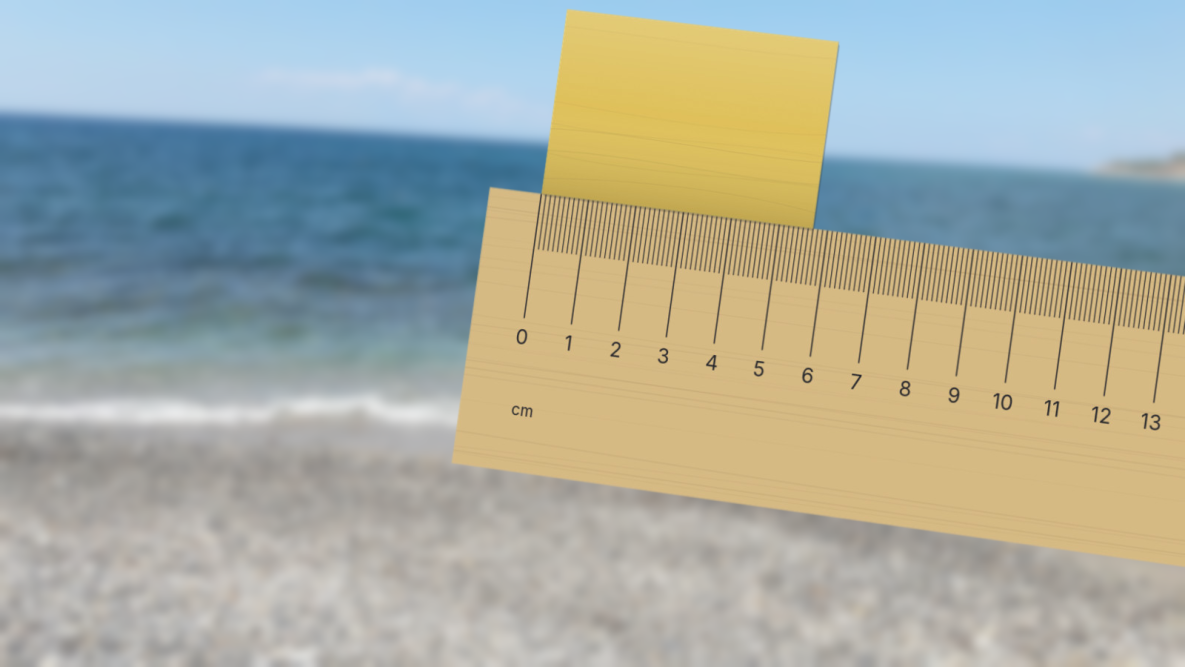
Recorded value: 5.7 cm
